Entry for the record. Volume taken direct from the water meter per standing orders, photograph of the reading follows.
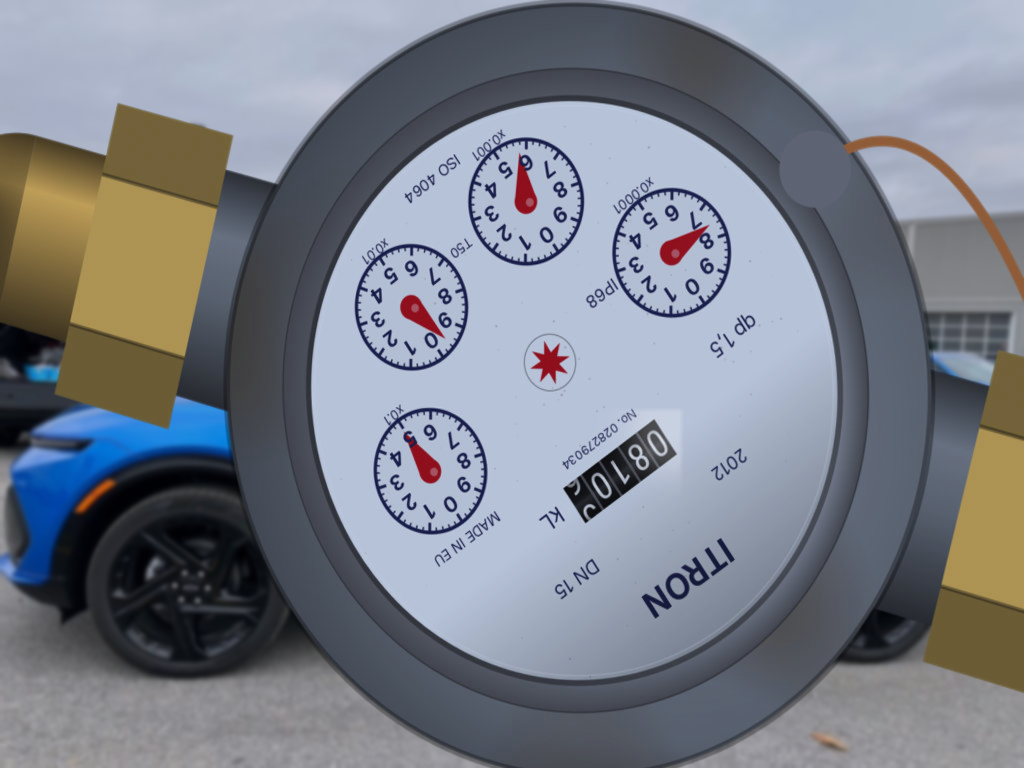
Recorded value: 8105.4957 kL
